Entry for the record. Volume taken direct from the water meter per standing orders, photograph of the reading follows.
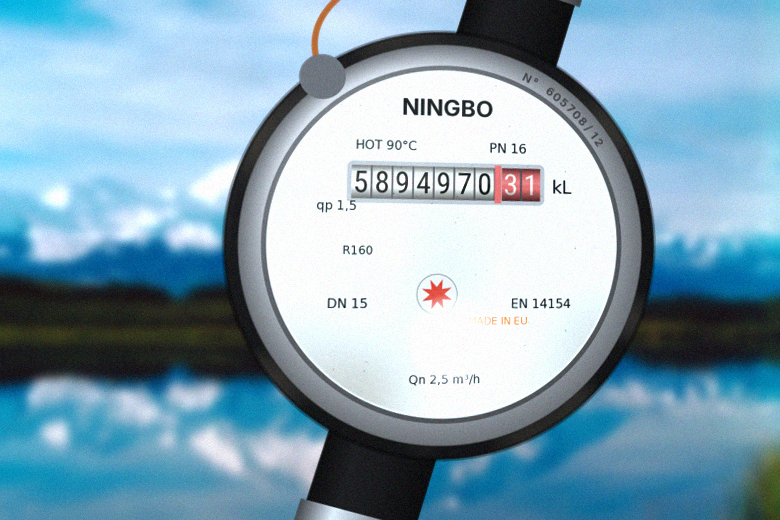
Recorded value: 5894970.31 kL
